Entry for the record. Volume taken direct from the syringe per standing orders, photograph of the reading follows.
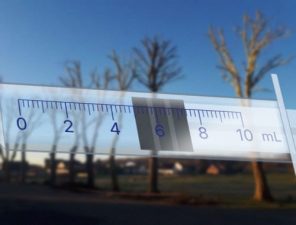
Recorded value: 5 mL
